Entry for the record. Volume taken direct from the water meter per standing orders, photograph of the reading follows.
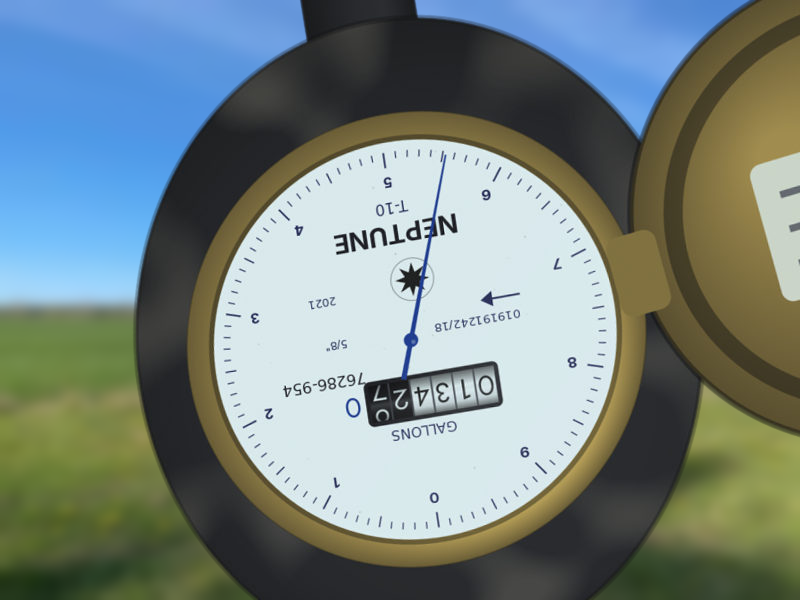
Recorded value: 134265.5 gal
